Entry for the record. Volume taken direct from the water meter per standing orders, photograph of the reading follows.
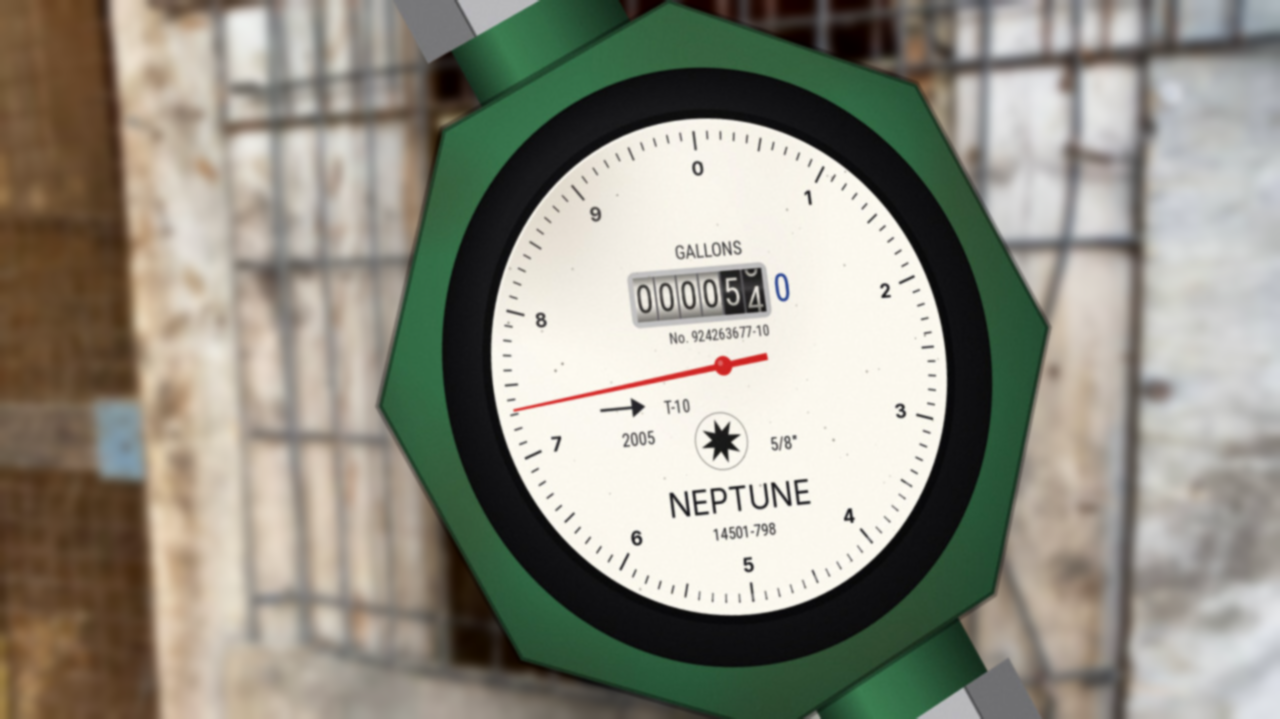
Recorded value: 537.3 gal
